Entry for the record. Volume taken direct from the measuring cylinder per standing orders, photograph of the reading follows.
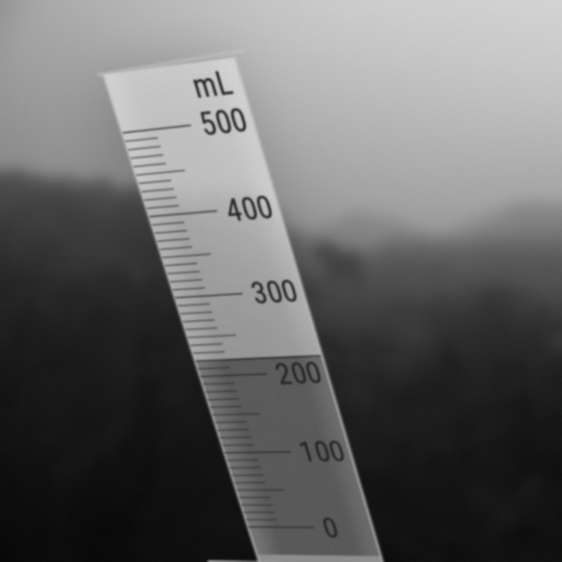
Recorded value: 220 mL
